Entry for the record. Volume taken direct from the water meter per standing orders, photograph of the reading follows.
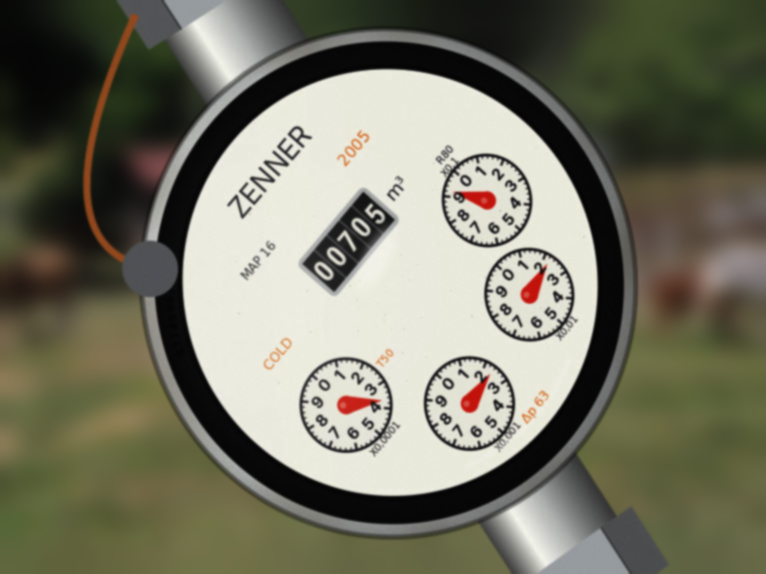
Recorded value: 704.9223 m³
